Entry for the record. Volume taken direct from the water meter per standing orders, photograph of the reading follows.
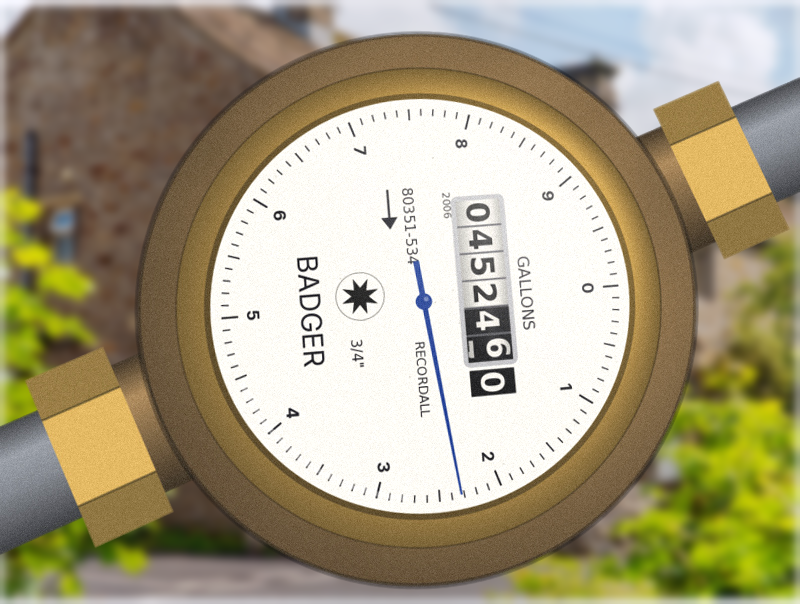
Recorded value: 452462.3 gal
